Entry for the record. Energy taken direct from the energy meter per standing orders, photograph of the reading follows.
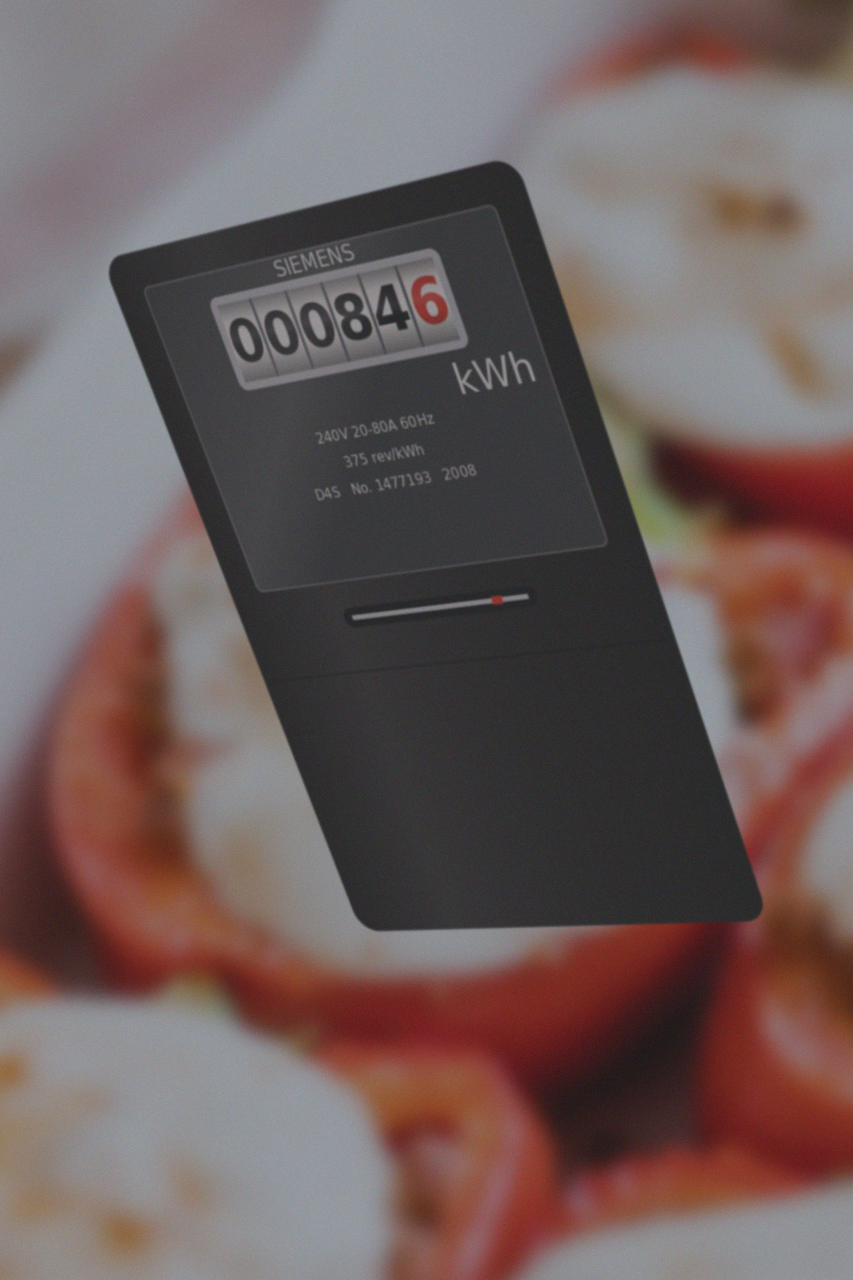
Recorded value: 84.6 kWh
